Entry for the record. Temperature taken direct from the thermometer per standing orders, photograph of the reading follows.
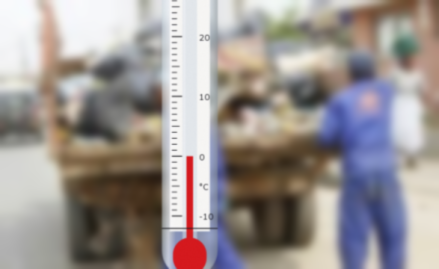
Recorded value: 0 °C
